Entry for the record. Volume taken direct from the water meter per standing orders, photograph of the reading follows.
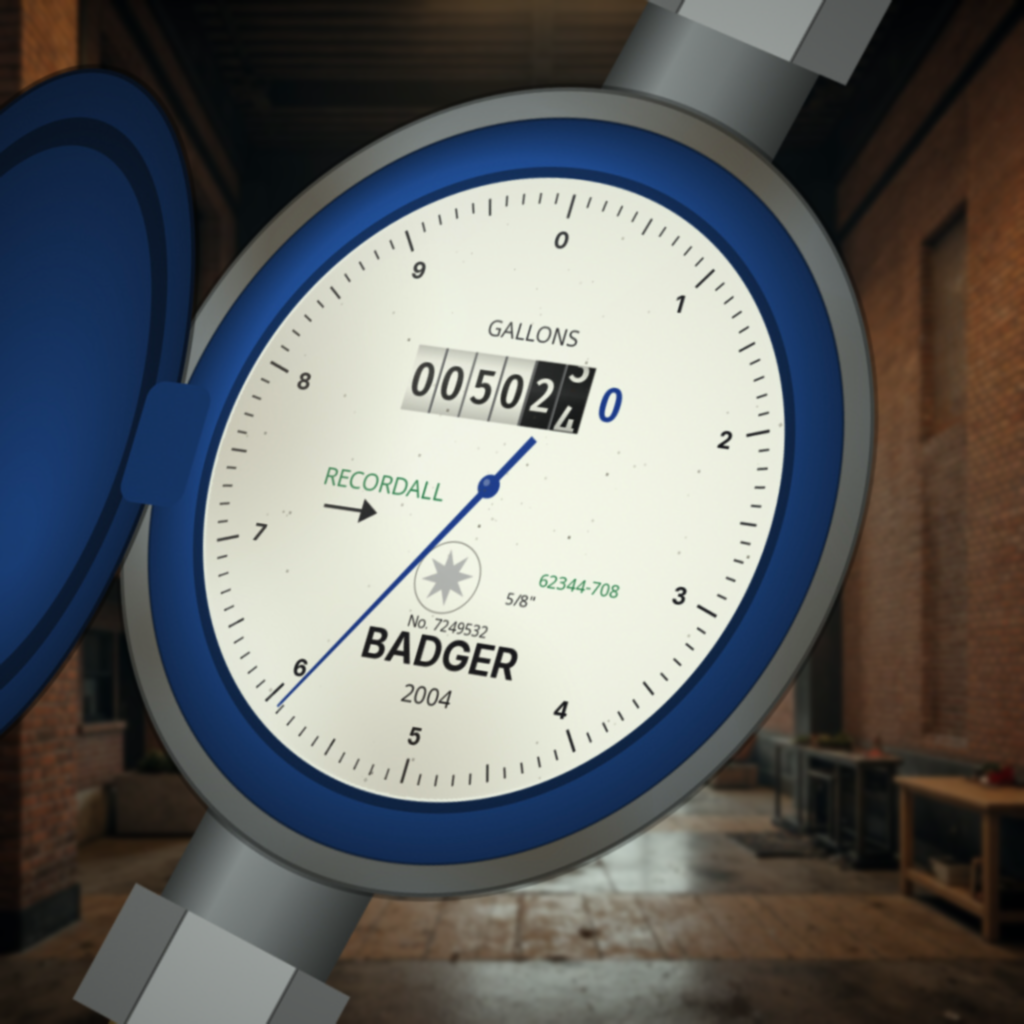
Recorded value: 50235.9 gal
